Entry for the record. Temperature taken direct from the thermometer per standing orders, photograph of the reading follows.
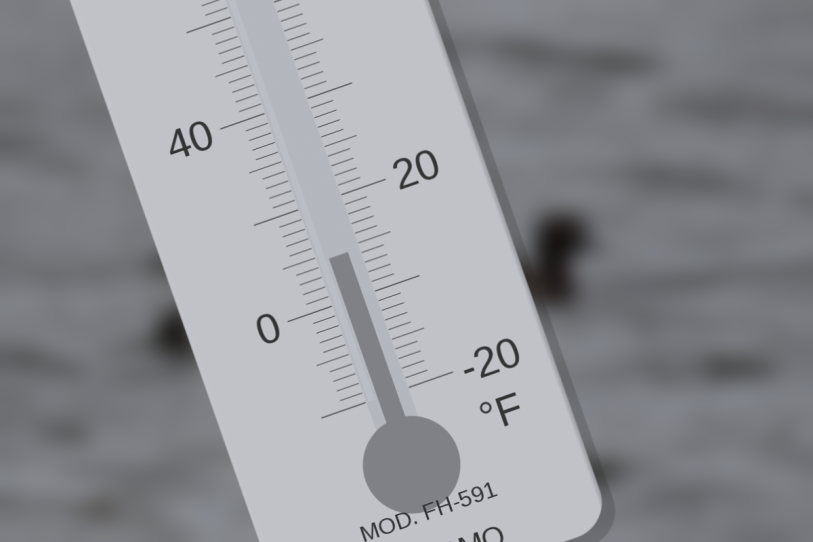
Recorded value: 9 °F
